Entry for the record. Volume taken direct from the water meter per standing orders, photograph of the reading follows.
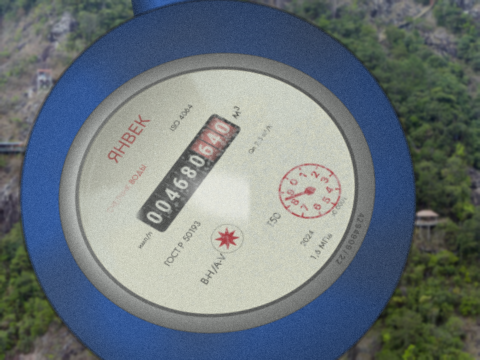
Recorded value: 4680.6408 m³
